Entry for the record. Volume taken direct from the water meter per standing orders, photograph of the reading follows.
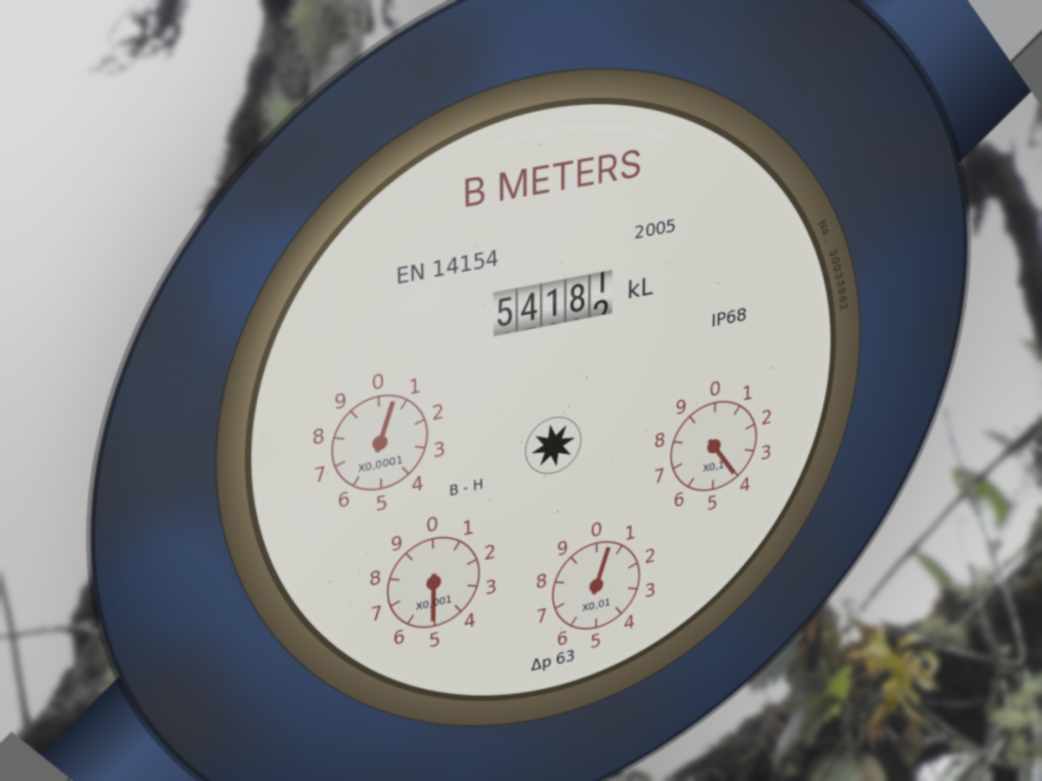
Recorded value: 54181.4050 kL
